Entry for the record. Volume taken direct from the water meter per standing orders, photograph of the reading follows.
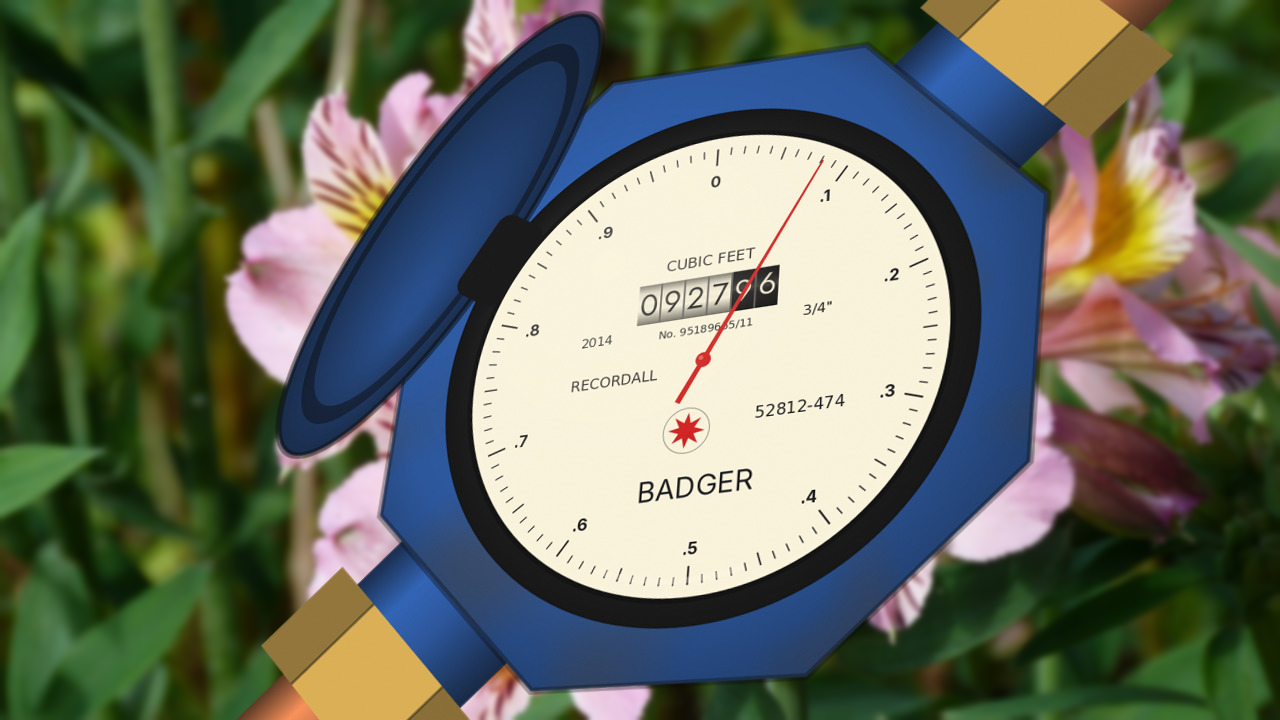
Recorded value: 92796.08 ft³
